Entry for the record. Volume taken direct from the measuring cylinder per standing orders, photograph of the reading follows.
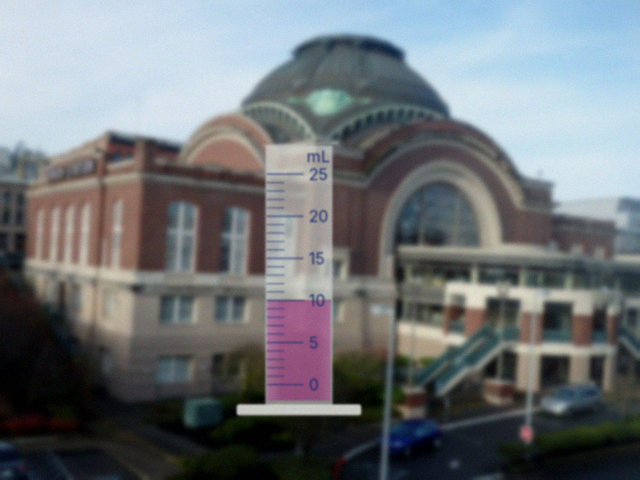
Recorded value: 10 mL
